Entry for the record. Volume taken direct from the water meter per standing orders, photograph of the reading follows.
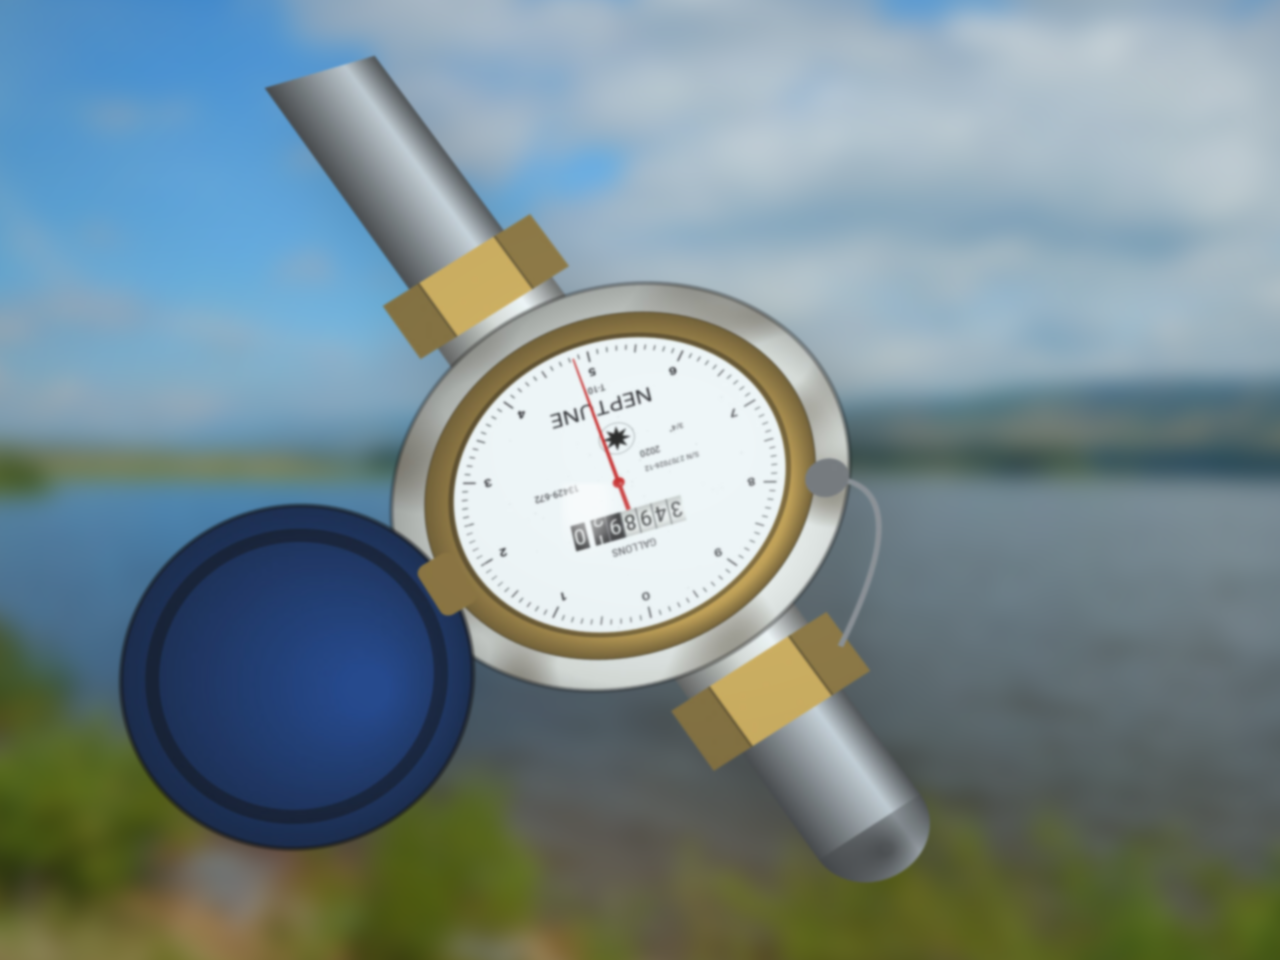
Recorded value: 3498914.8 gal
